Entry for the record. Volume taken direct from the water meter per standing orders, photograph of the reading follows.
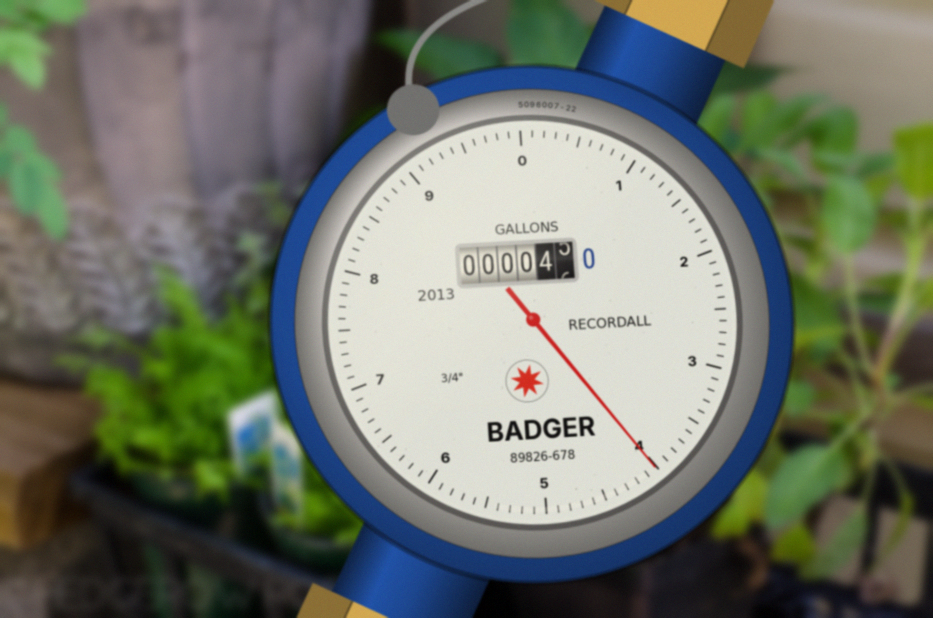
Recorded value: 454.0 gal
